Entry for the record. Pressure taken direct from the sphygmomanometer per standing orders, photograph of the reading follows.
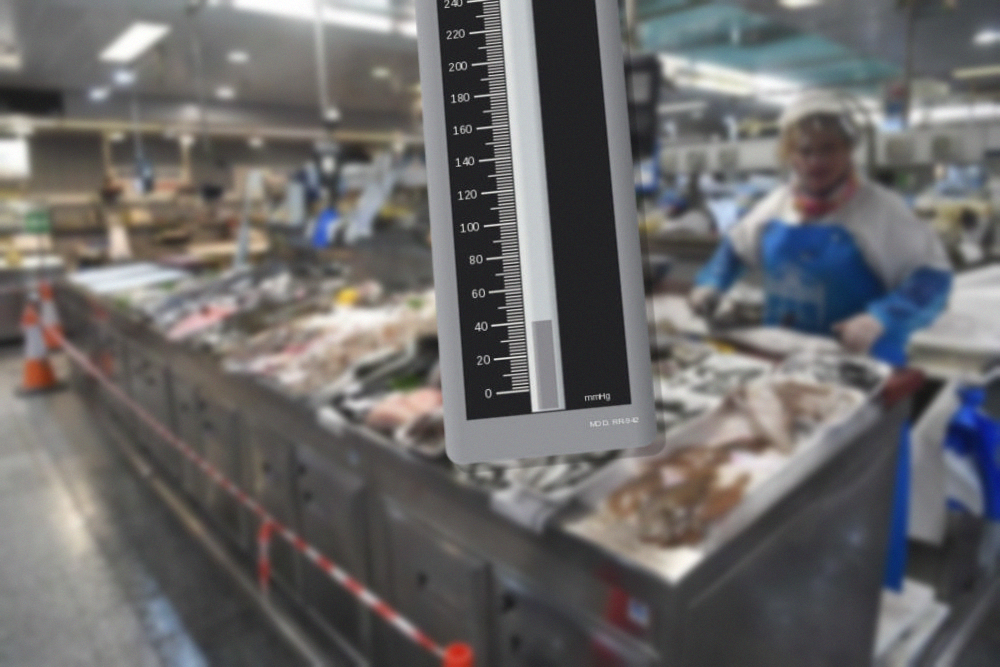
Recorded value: 40 mmHg
